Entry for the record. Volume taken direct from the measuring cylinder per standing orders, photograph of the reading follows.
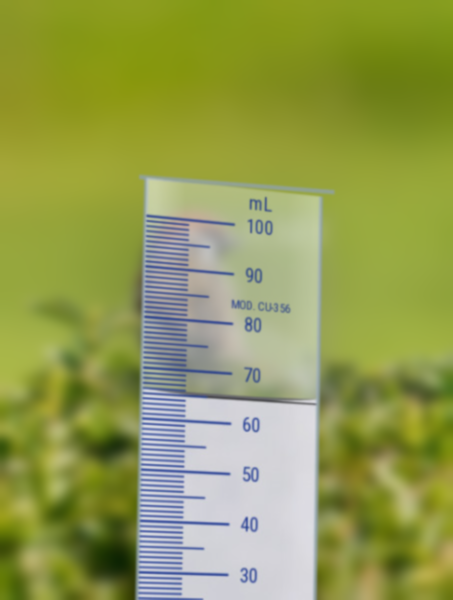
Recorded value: 65 mL
